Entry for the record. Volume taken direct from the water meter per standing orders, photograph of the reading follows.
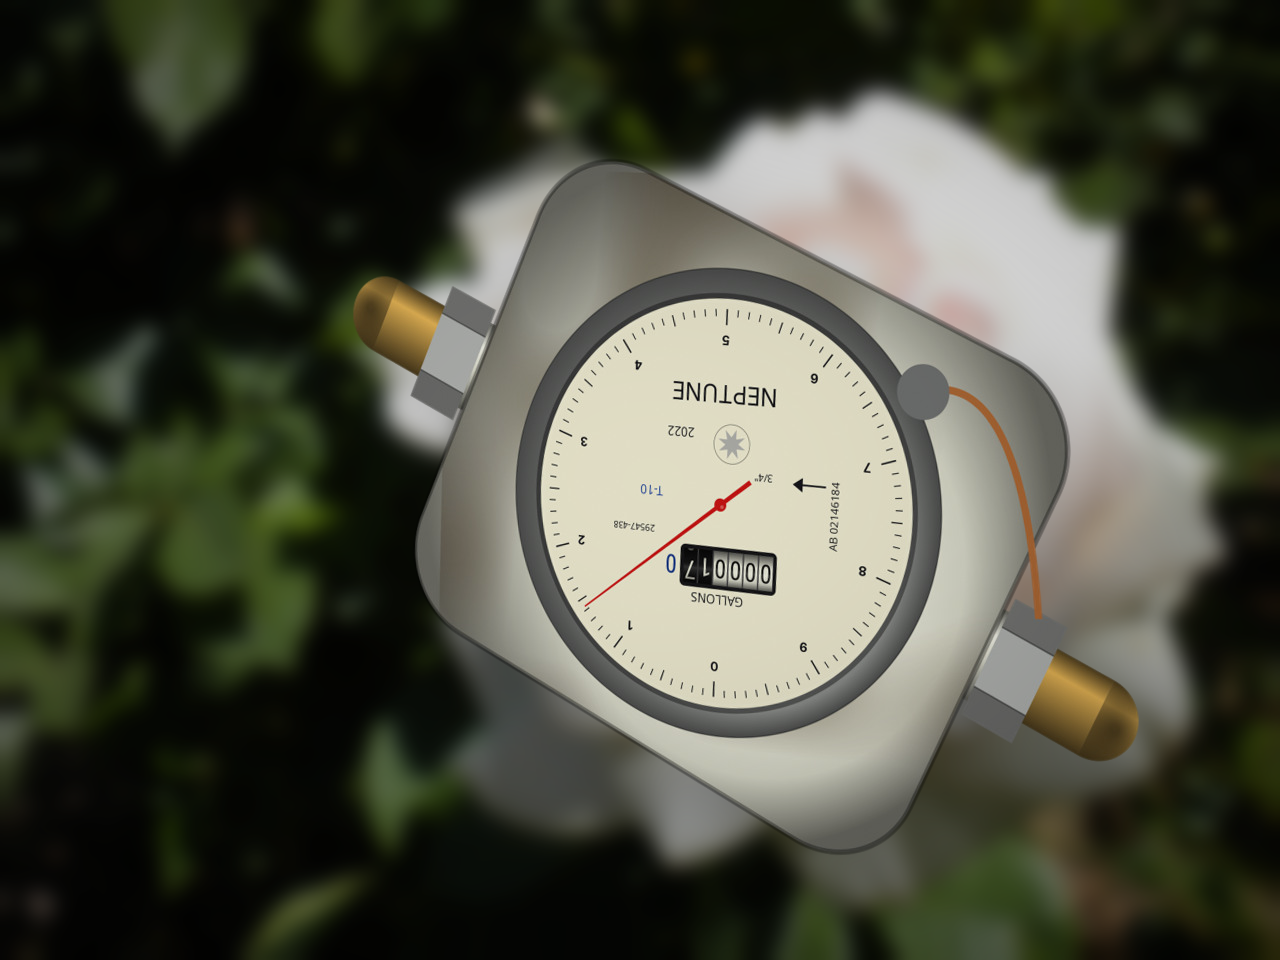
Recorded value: 171.4 gal
